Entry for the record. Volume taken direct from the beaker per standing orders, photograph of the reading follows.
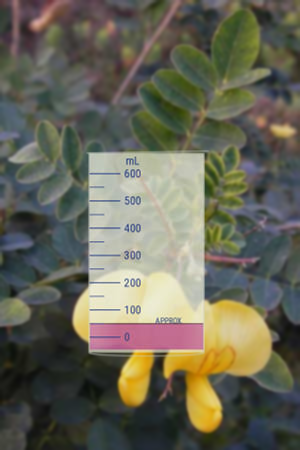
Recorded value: 50 mL
